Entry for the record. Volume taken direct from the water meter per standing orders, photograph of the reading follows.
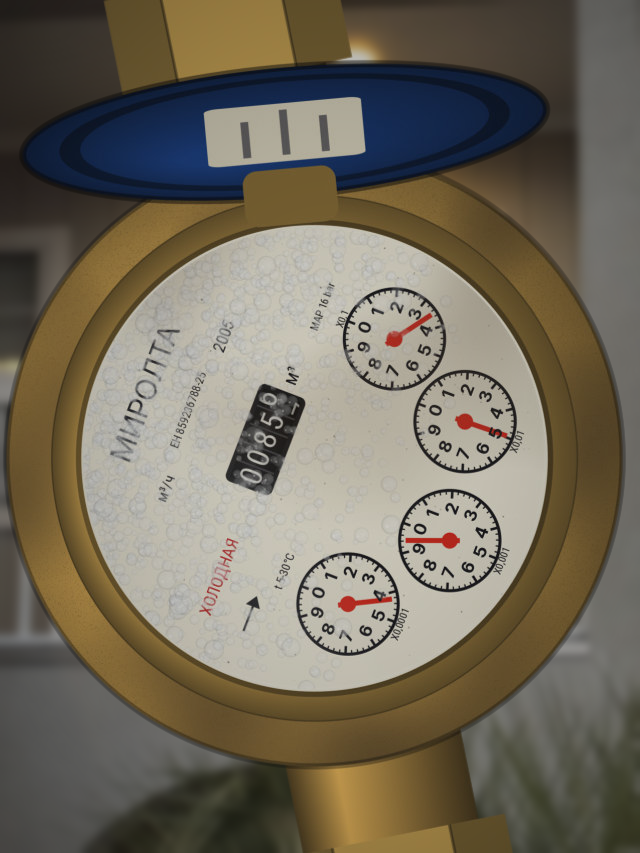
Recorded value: 856.3494 m³
